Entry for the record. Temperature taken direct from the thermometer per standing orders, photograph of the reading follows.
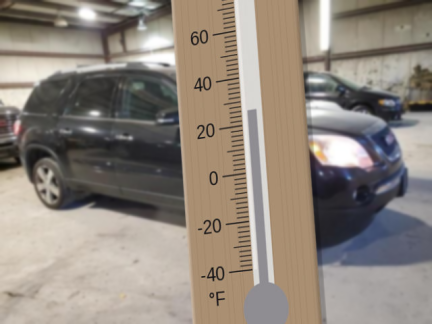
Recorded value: 26 °F
